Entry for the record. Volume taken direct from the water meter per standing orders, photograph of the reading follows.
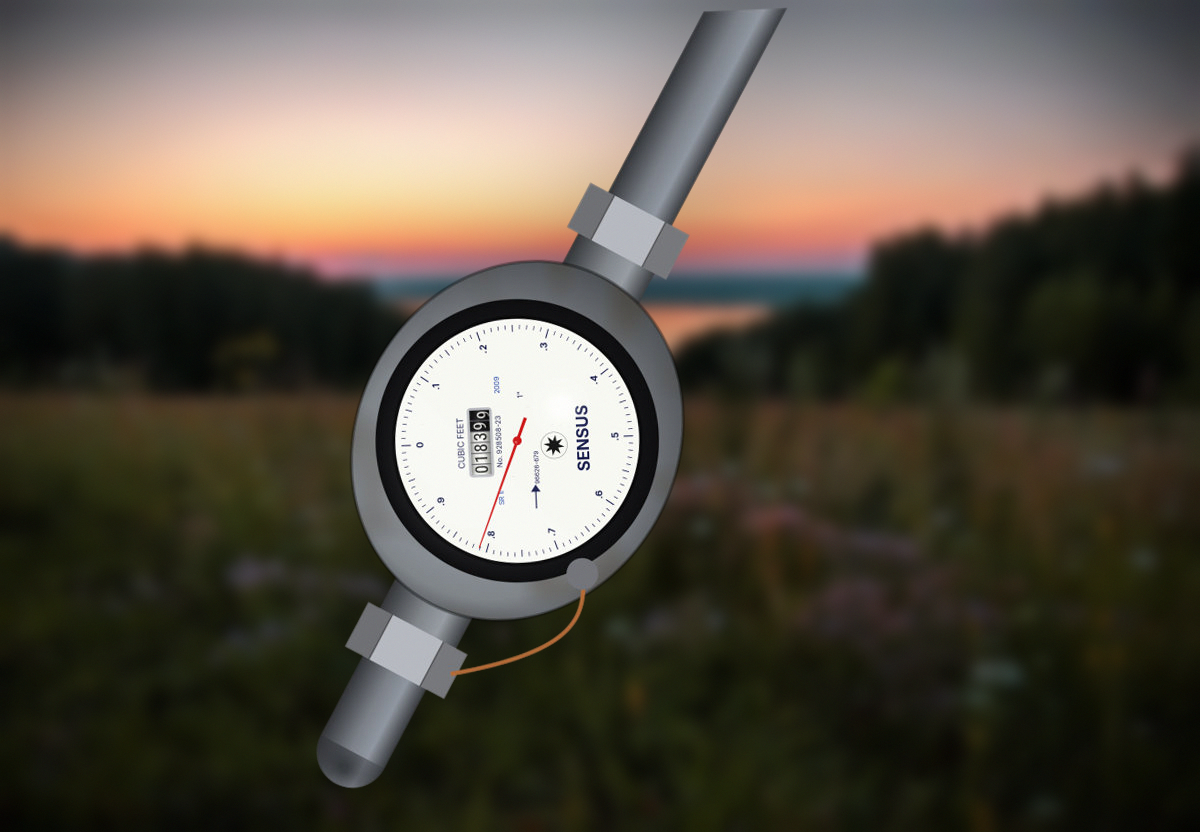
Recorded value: 18398.81 ft³
